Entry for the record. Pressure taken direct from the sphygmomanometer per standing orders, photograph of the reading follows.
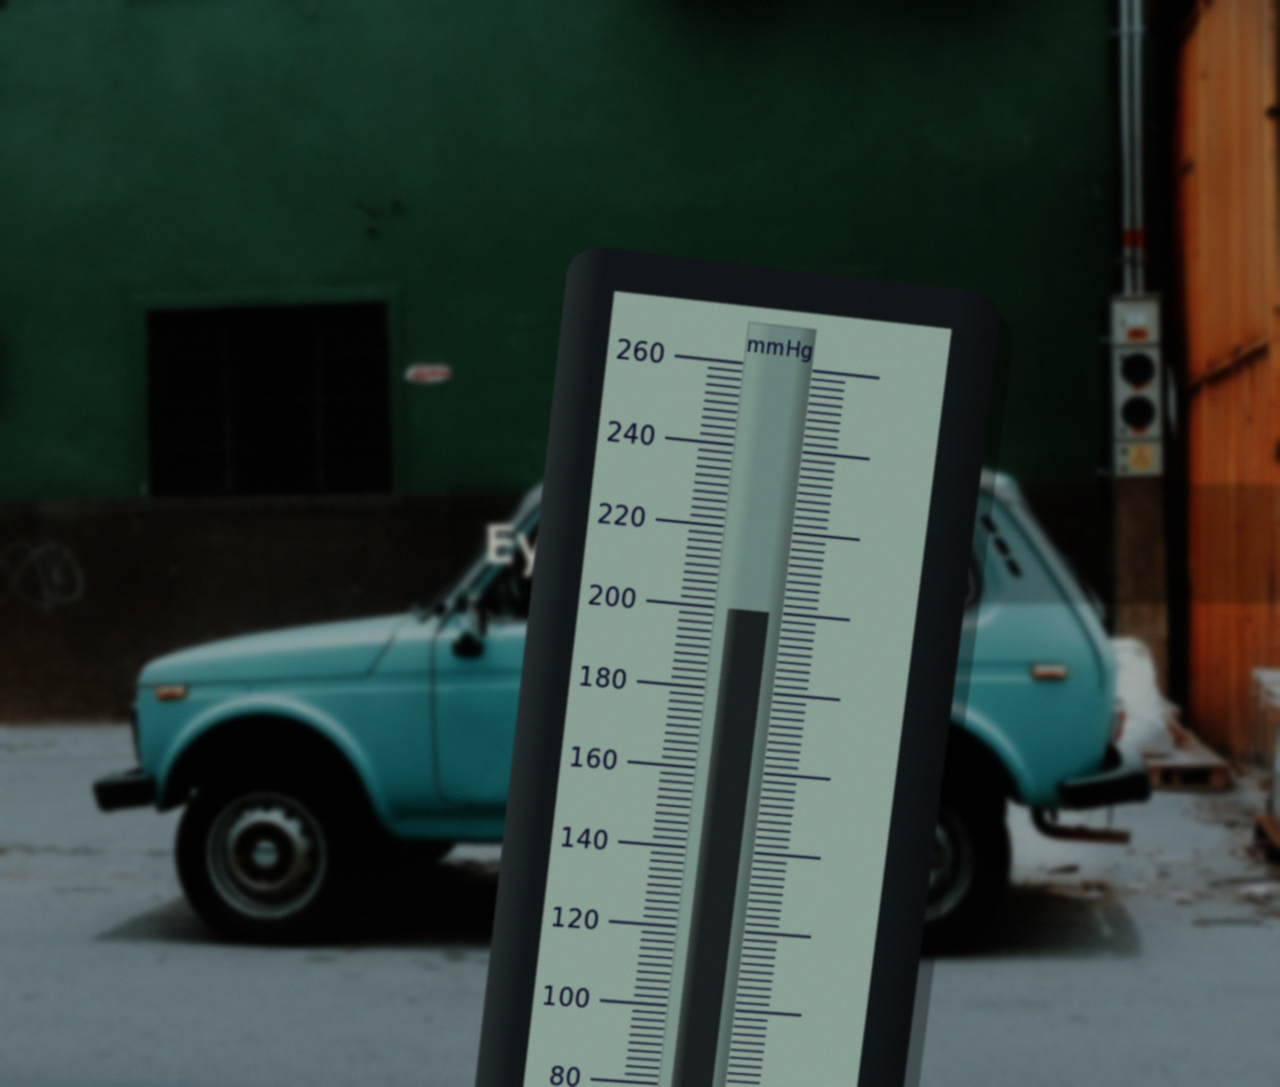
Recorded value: 200 mmHg
